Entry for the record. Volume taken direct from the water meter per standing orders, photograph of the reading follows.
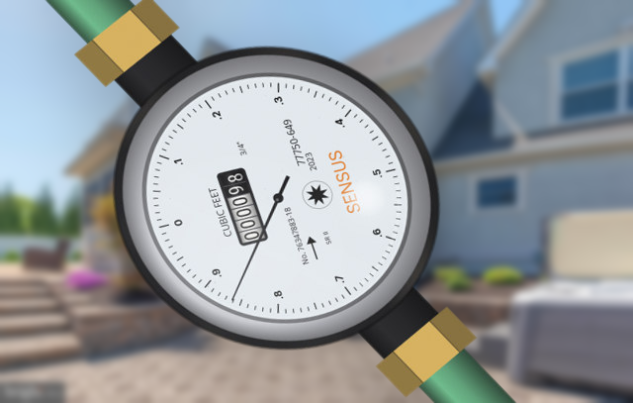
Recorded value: 97.86 ft³
